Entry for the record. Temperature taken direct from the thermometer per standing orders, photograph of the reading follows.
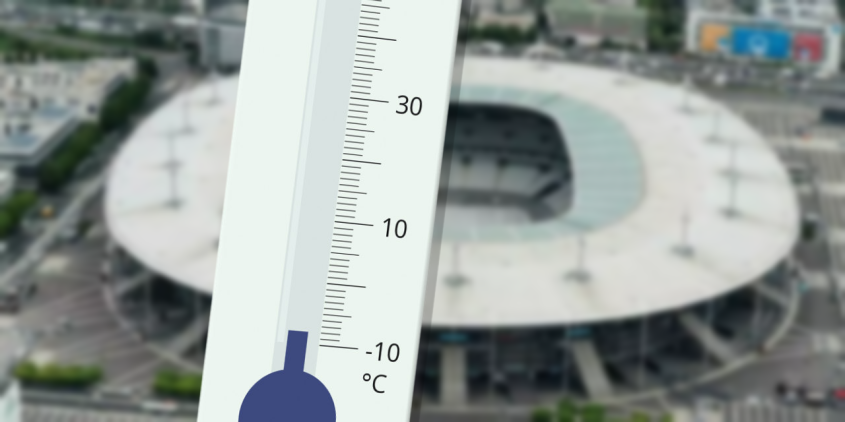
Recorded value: -8 °C
